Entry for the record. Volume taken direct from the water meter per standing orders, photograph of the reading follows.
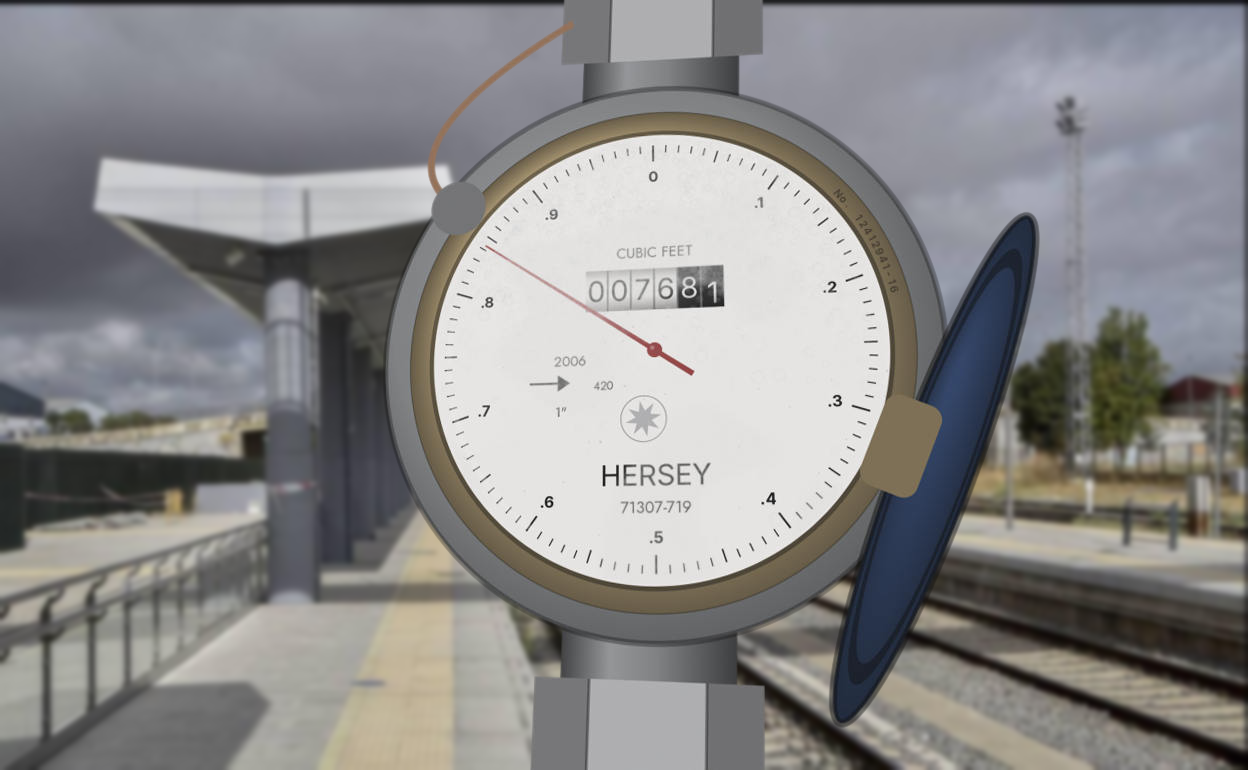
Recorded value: 7680.84 ft³
